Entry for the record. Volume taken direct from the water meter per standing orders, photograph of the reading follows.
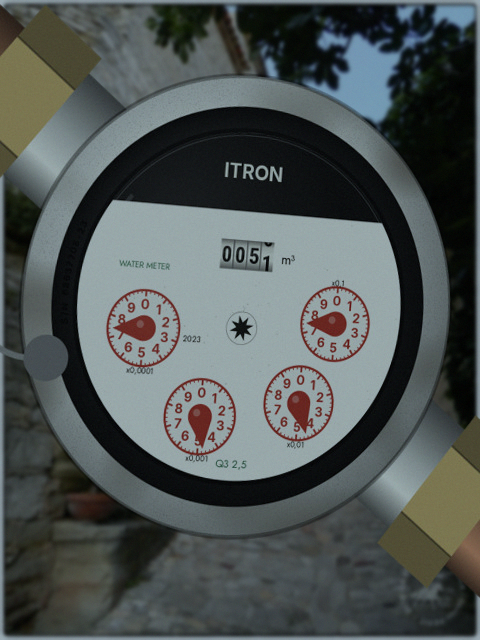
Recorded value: 50.7447 m³
